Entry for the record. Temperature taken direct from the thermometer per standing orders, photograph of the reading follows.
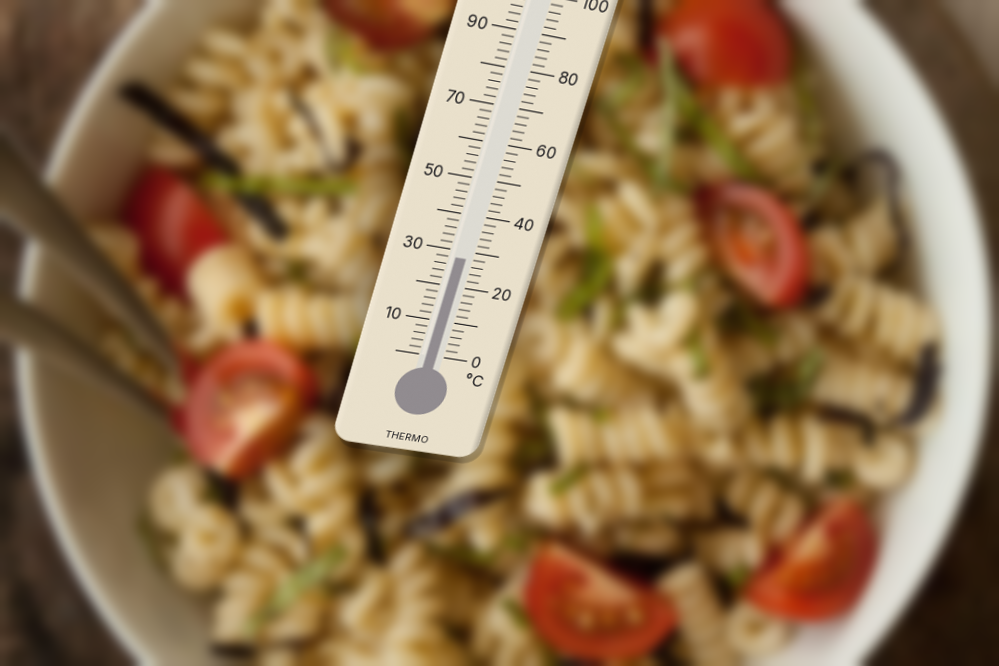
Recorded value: 28 °C
